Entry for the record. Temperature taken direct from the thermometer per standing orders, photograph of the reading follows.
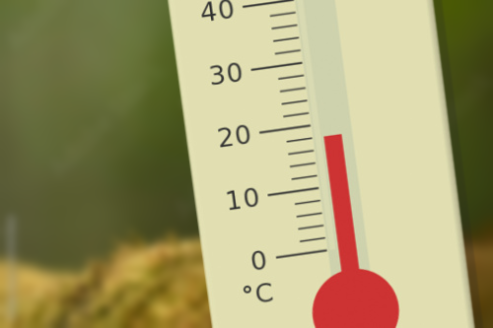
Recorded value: 18 °C
